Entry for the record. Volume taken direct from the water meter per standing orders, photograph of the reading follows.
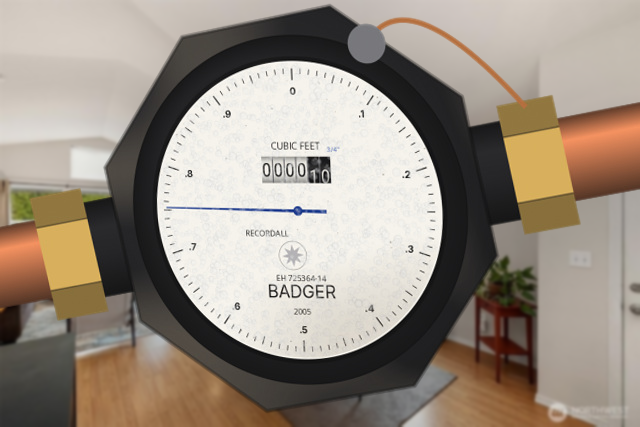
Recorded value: 9.75 ft³
